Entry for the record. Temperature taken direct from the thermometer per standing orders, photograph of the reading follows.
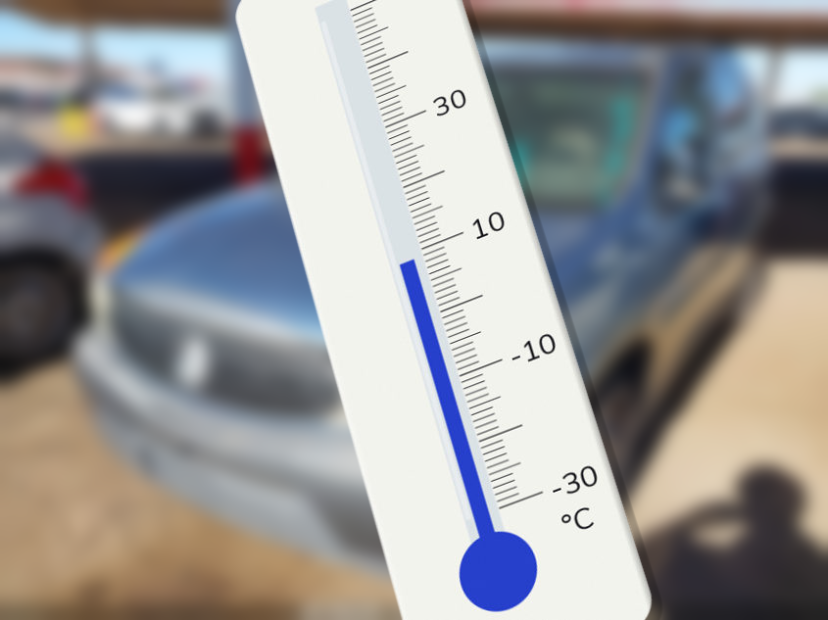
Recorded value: 9 °C
